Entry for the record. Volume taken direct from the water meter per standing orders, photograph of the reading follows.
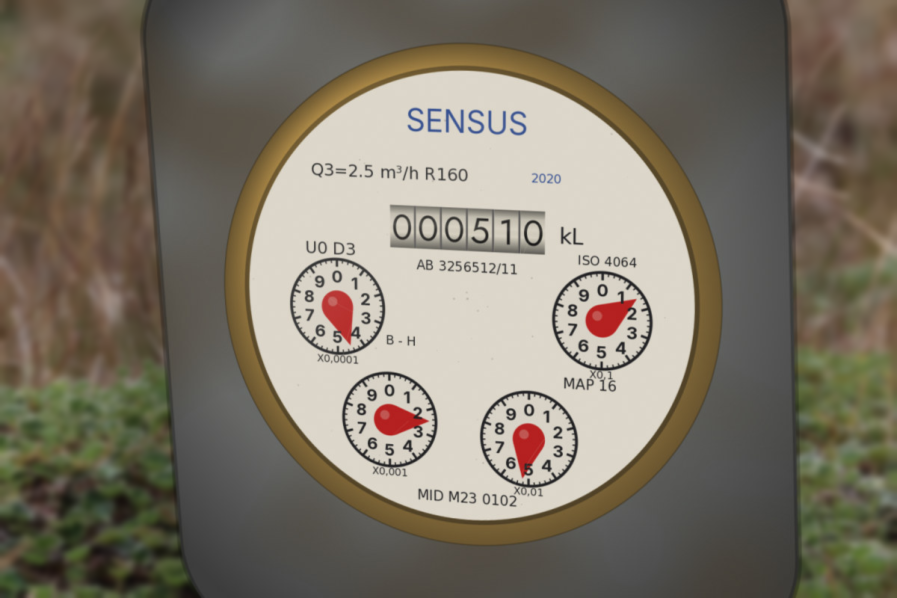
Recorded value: 510.1524 kL
